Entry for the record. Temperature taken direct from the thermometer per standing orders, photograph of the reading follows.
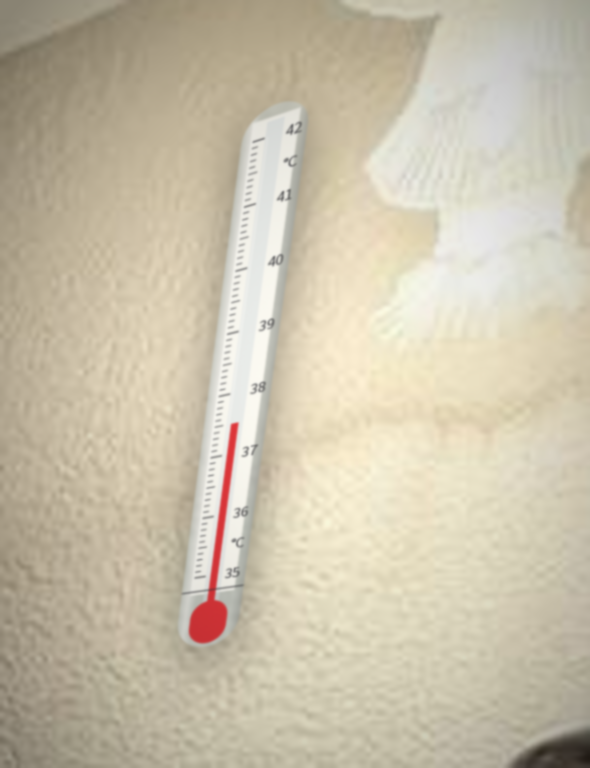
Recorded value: 37.5 °C
